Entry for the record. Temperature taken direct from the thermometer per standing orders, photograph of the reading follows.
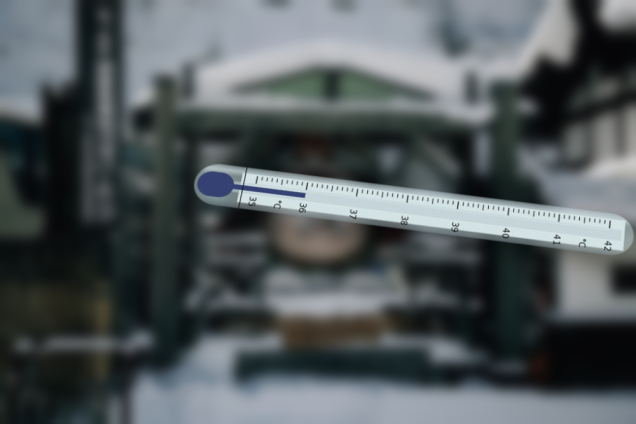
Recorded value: 36 °C
